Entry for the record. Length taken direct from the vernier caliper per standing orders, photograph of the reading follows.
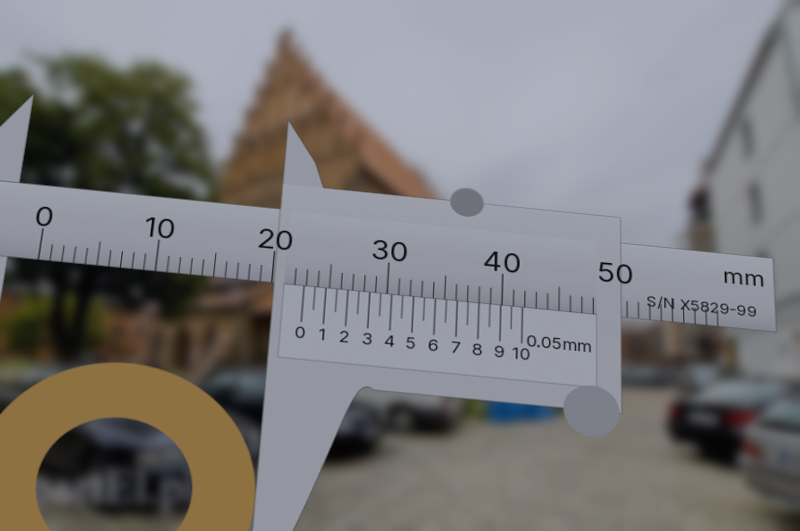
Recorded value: 22.8 mm
